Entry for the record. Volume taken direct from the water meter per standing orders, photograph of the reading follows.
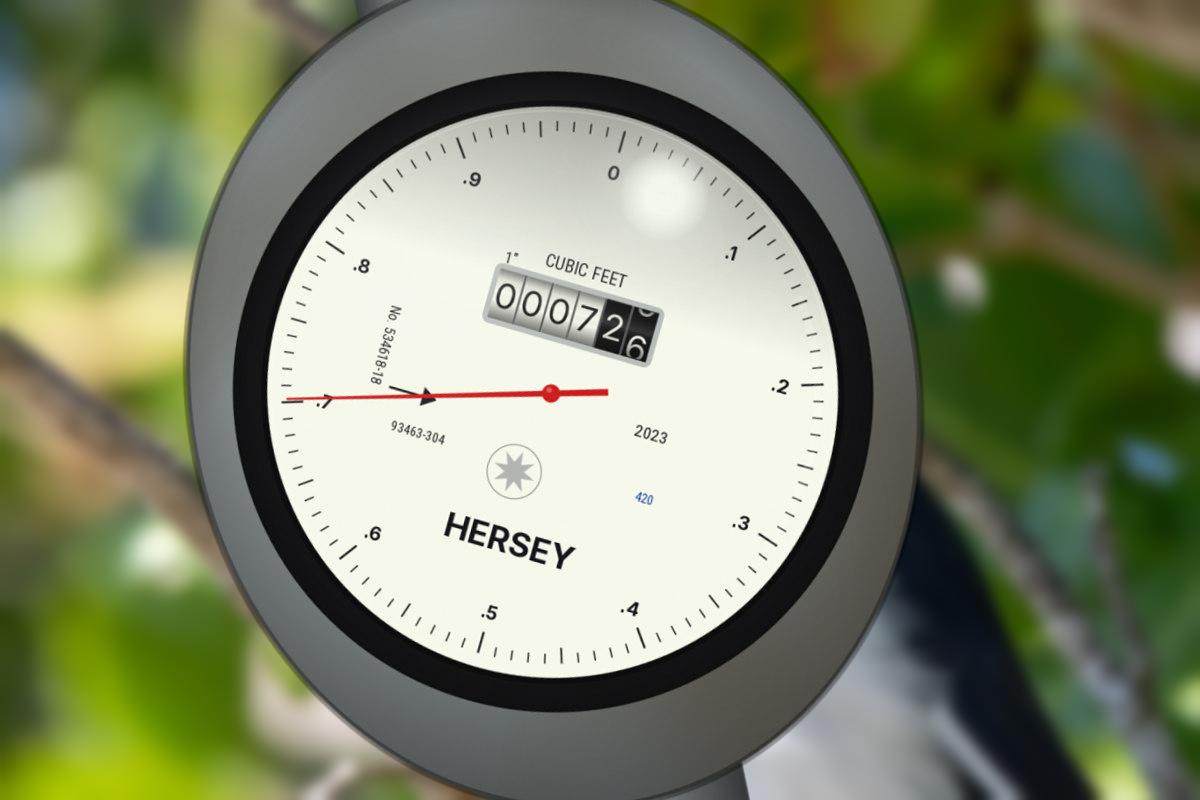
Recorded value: 725.70 ft³
